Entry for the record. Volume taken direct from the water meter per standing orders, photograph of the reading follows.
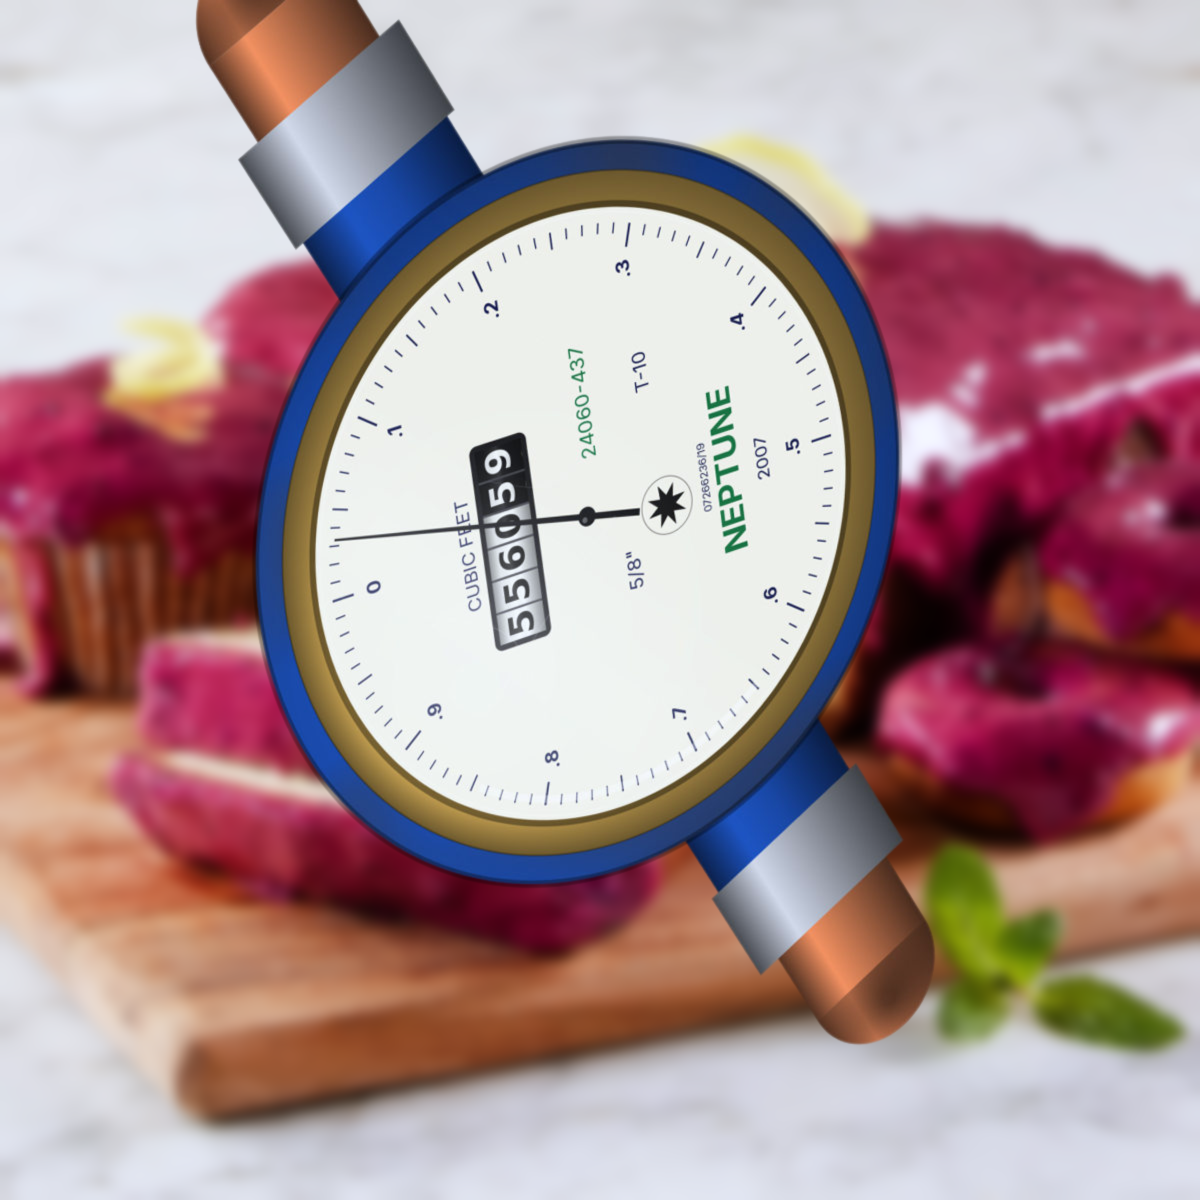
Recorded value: 556059.03 ft³
